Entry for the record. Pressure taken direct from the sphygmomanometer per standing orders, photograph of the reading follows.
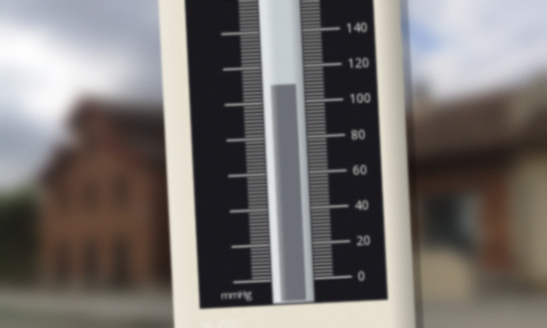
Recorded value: 110 mmHg
